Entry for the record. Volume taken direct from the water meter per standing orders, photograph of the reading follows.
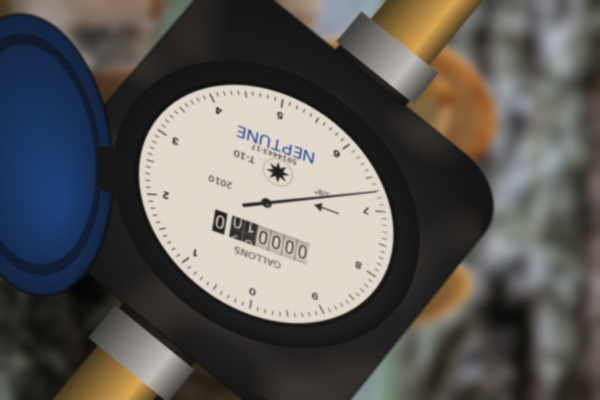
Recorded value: 96.7 gal
